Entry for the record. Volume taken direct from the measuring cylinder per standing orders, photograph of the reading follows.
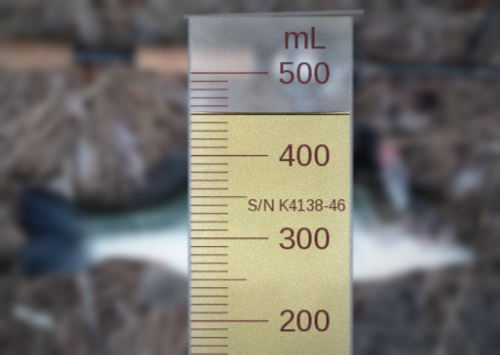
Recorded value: 450 mL
